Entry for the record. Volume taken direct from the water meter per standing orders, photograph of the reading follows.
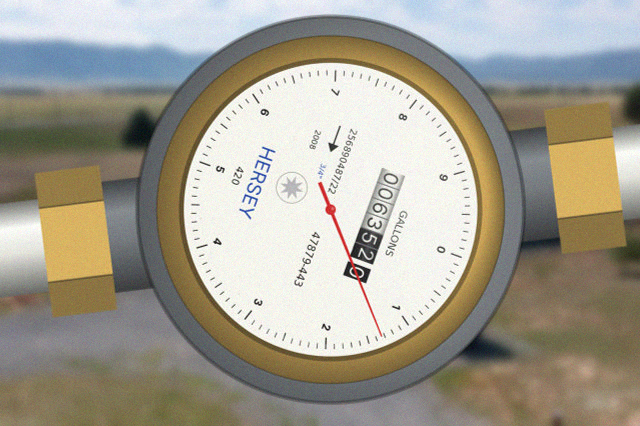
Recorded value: 63521.3 gal
